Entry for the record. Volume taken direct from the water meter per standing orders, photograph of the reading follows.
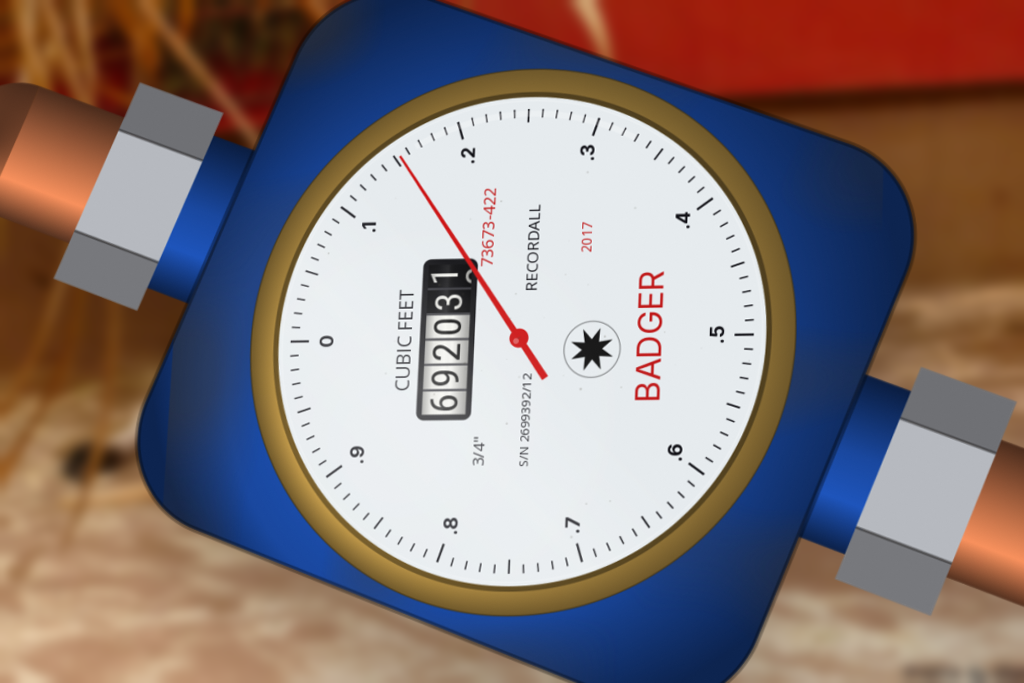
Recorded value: 692031.15 ft³
